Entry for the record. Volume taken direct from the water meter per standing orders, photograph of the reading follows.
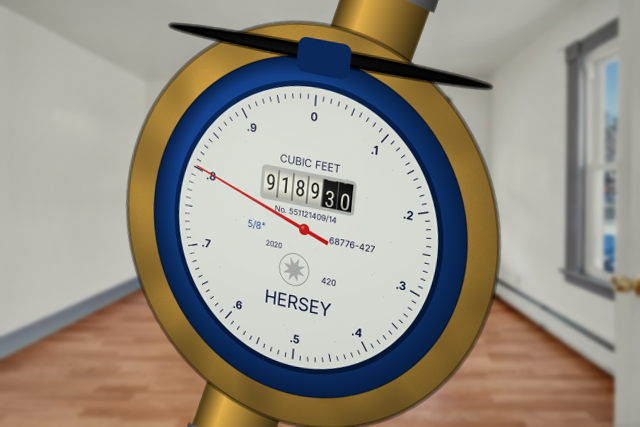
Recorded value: 918929.80 ft³
